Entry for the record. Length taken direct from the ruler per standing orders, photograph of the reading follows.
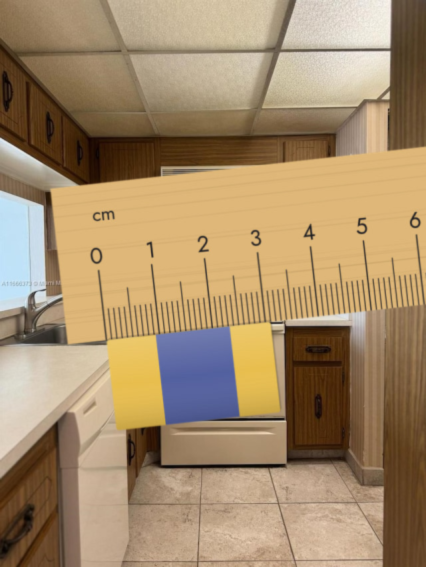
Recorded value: 3.1 cm
